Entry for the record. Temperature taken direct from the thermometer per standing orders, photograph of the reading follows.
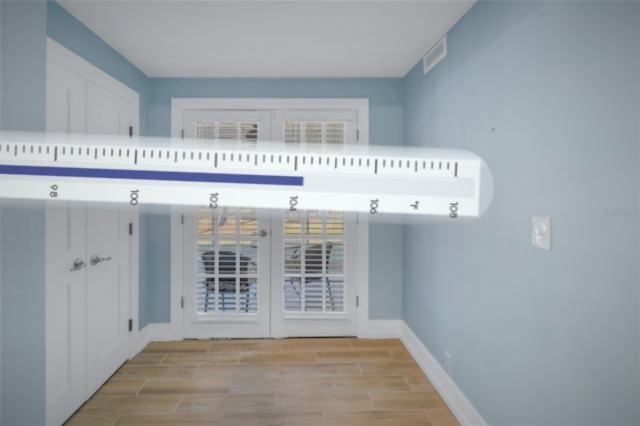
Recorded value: 104.2 °F
